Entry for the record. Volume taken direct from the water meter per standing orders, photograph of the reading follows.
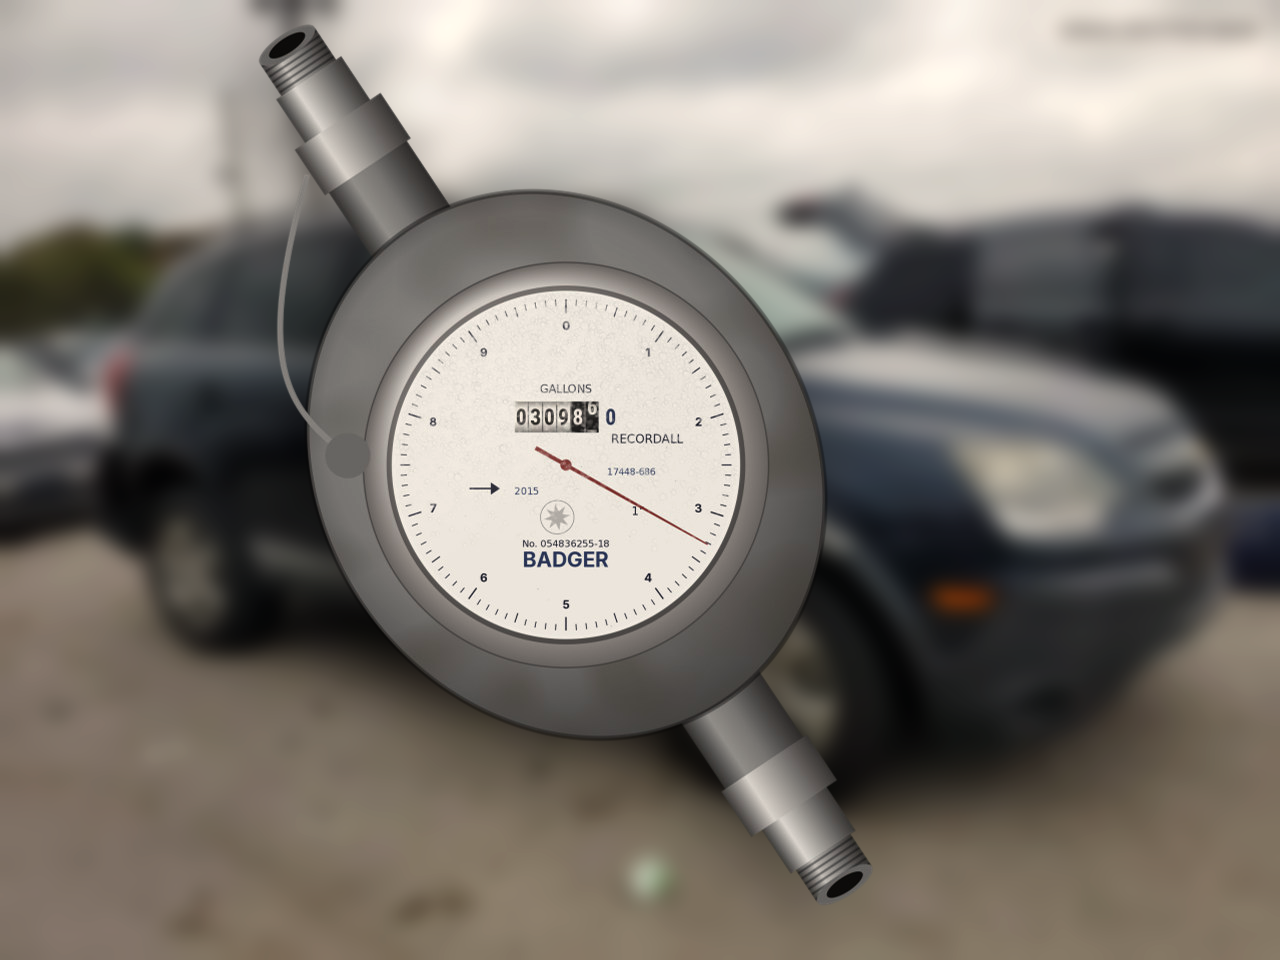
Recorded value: 309863.3 gal
